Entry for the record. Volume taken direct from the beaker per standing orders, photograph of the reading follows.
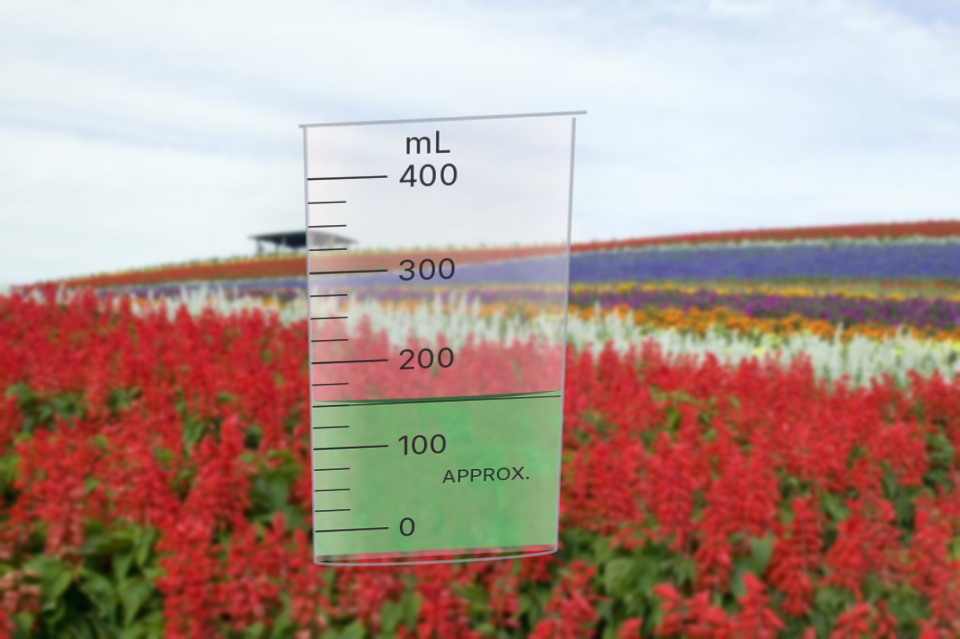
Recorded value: 150 mL
